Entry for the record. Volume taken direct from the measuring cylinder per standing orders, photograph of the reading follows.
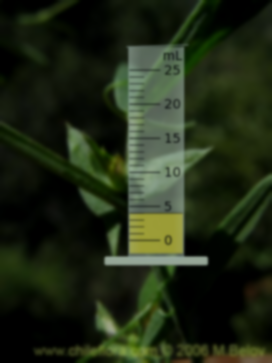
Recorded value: 4 mL
